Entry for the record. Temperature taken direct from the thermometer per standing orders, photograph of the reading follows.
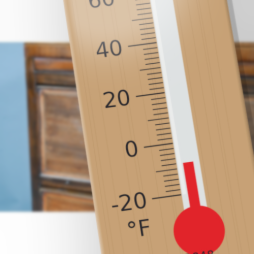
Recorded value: -8 °F
